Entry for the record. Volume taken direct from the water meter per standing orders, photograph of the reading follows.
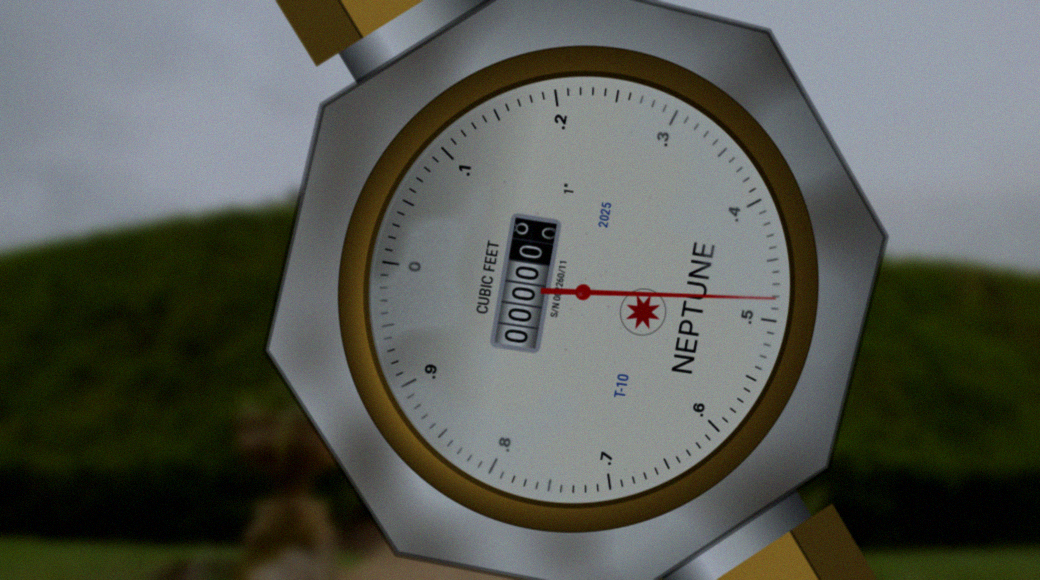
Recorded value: 8.48 ft³
